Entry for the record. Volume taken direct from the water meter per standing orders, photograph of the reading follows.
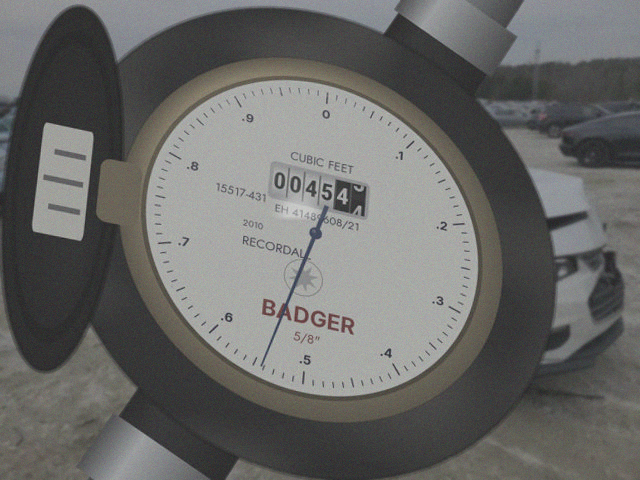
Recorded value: 4543.54 ft³
